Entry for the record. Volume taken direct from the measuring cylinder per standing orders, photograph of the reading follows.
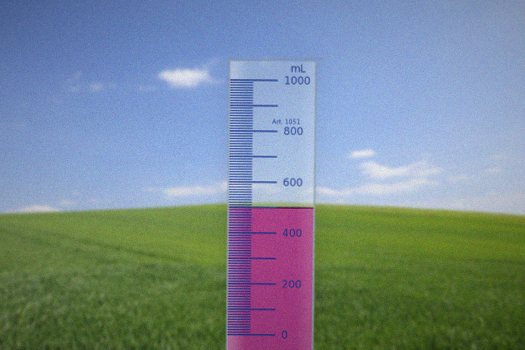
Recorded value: 500 mL
